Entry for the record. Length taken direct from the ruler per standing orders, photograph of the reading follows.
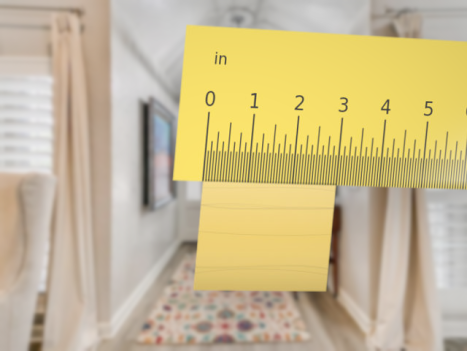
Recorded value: 3 in
